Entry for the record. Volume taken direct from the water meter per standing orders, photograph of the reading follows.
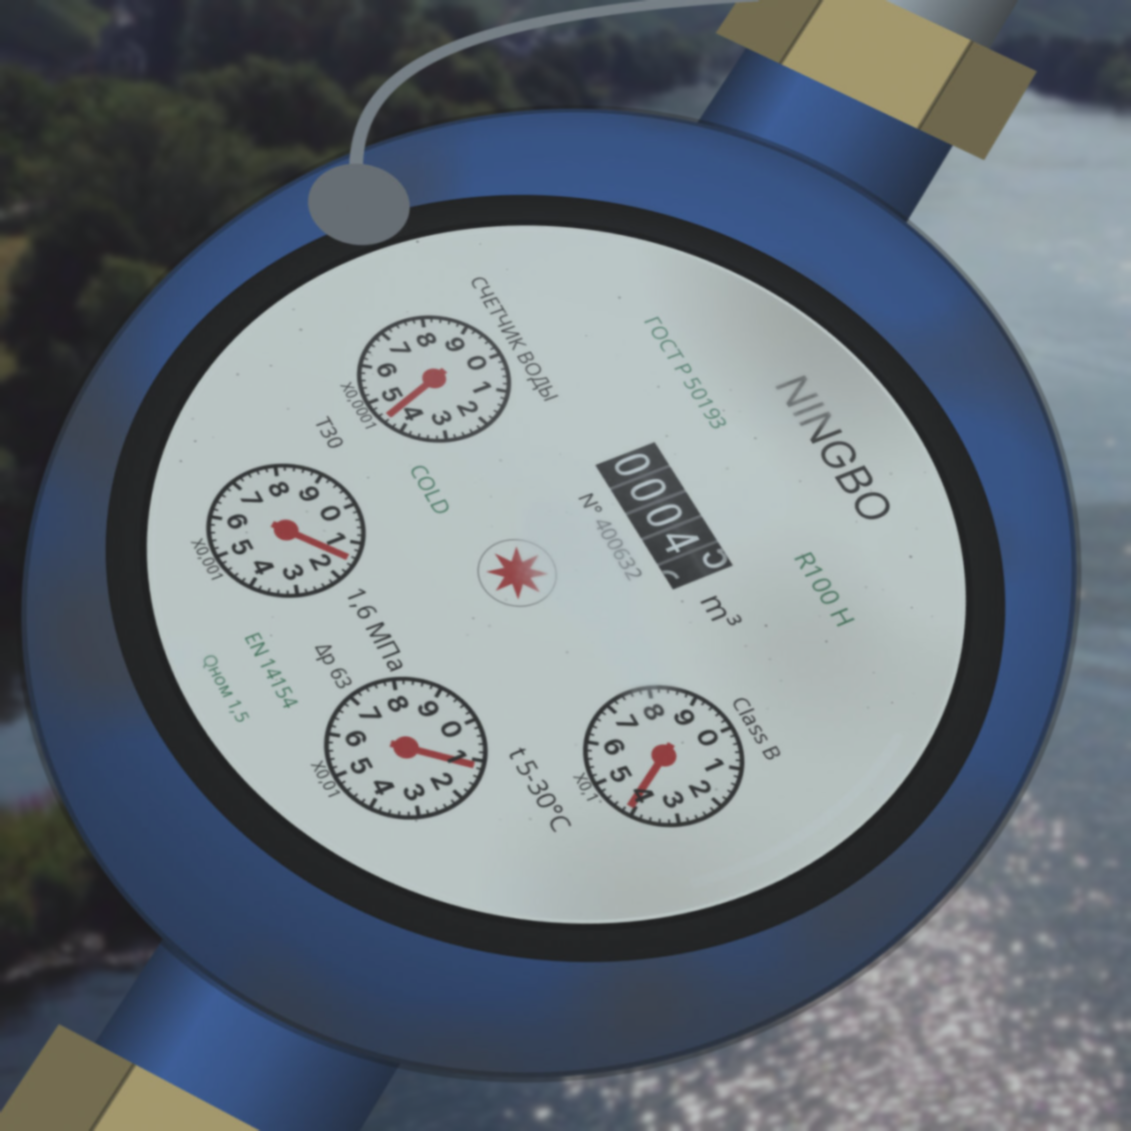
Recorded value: 45.4114 m³
